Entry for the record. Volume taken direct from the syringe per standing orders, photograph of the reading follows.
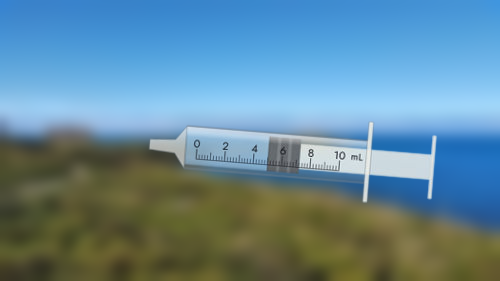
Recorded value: 5 mL
